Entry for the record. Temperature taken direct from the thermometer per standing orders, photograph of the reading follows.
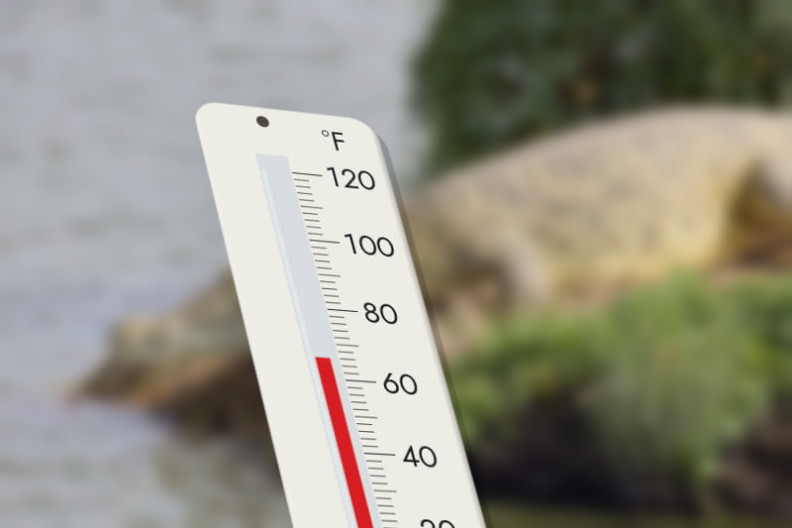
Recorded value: 66 °F
